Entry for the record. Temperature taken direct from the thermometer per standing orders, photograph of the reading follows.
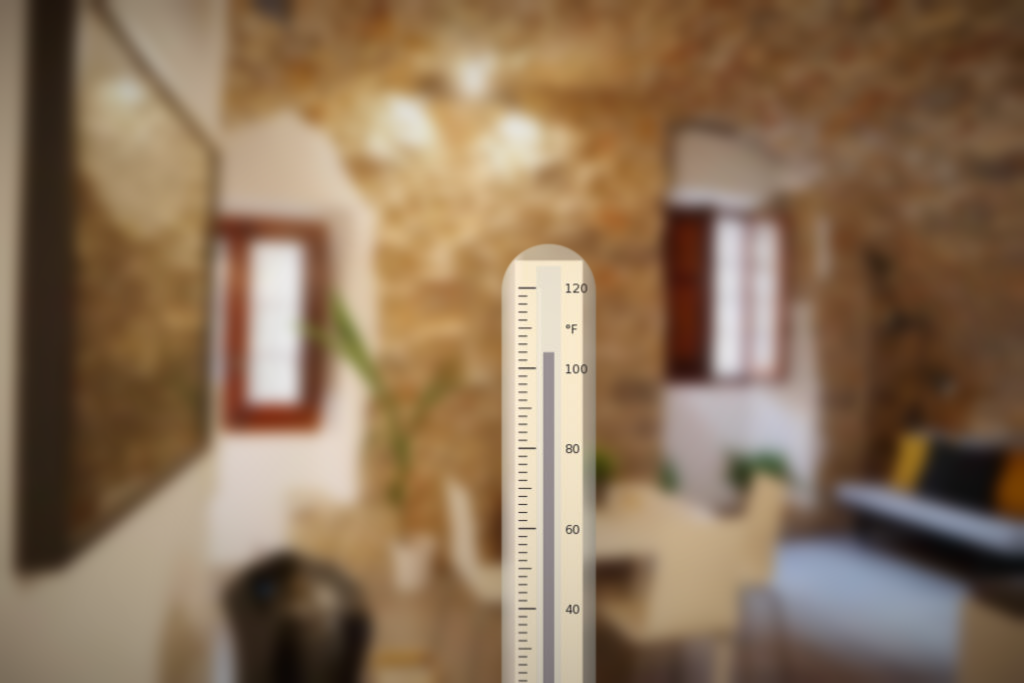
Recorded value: 104 °F
